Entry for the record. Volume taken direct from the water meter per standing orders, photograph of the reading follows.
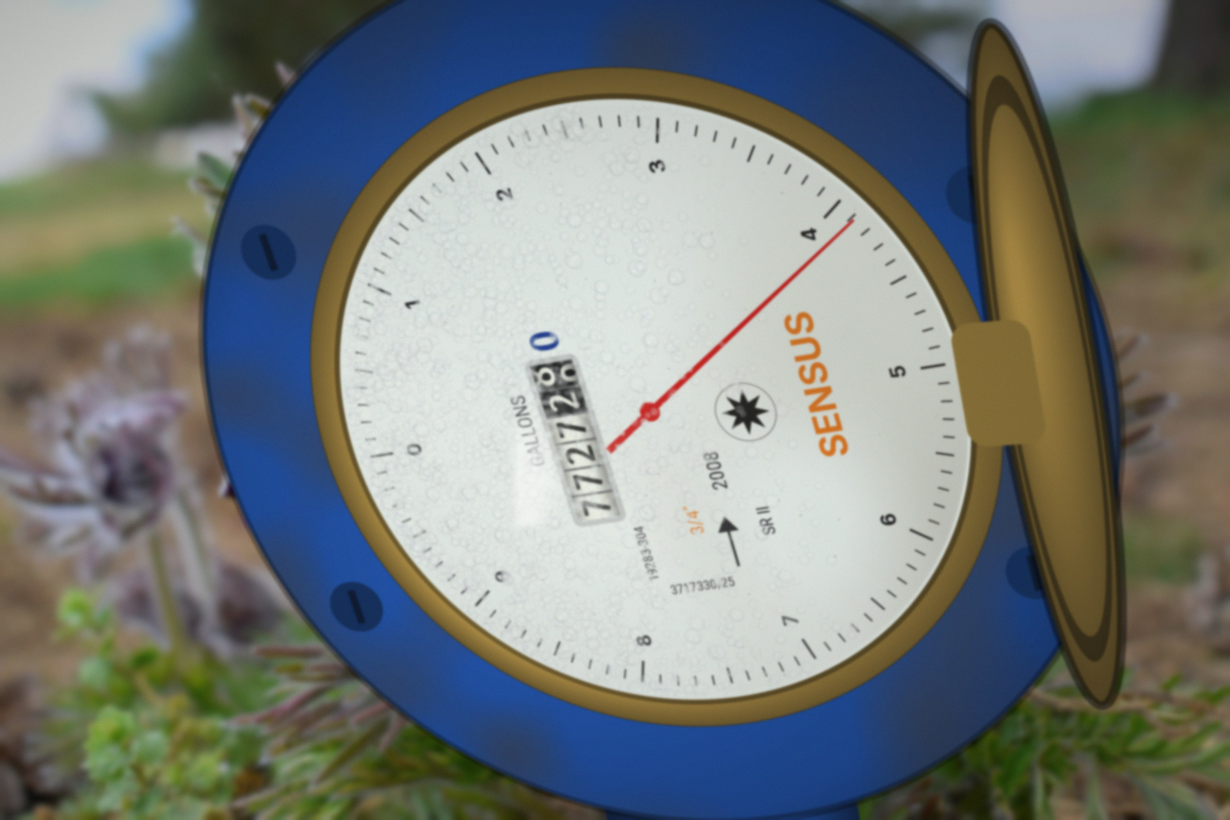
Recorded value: 7727284.1 gal
